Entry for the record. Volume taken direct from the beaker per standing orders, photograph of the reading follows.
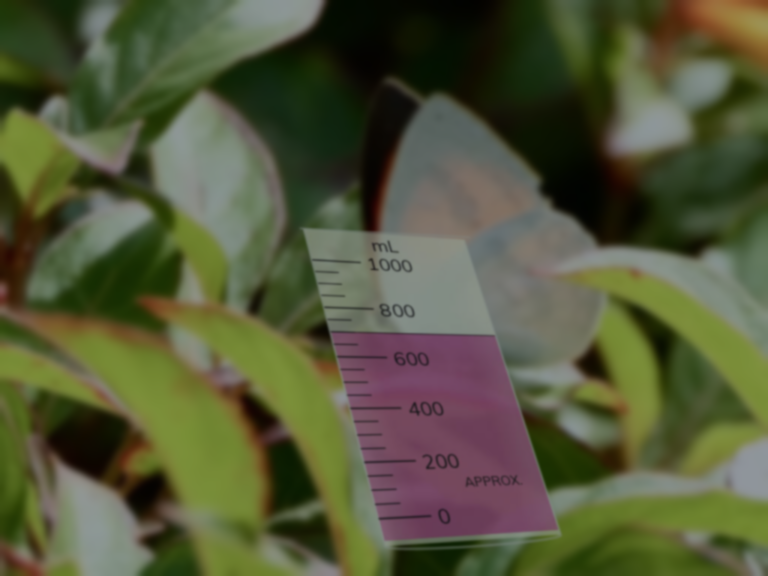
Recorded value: 700 mL
